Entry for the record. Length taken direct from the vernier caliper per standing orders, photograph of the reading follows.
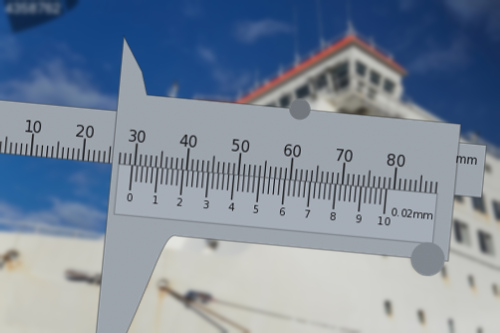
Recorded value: 29.5 mm
